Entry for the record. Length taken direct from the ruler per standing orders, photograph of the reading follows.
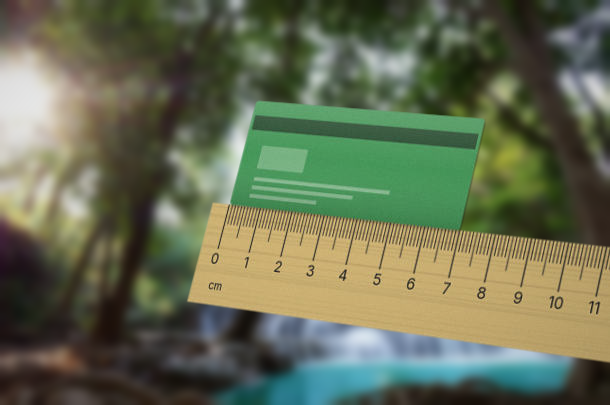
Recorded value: 7 cm
